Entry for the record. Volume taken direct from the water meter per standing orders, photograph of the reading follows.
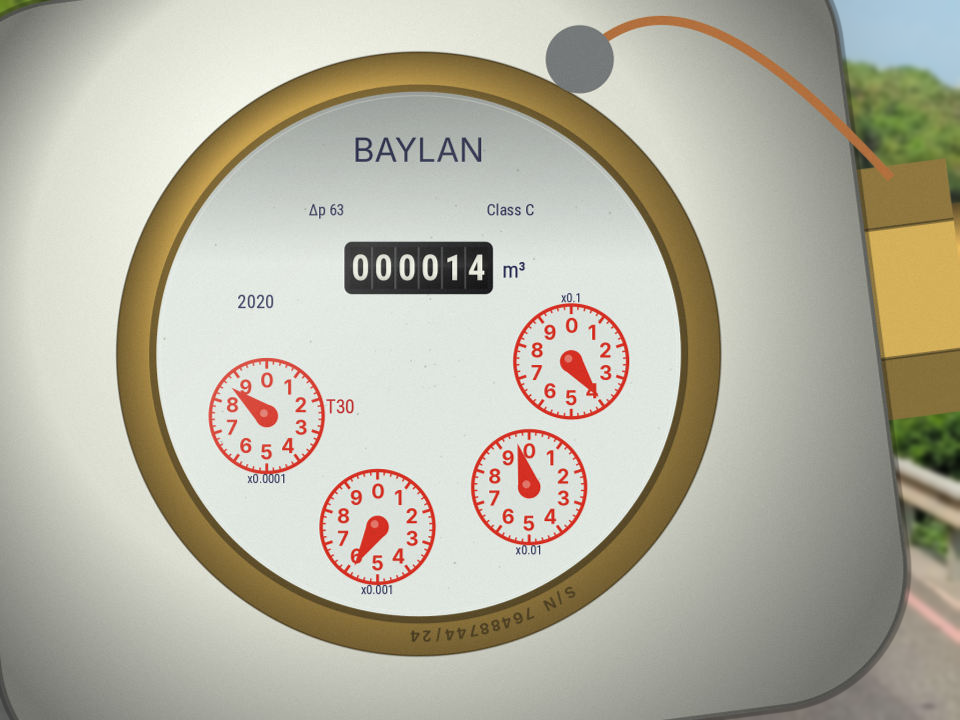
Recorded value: 14.3958 m³
